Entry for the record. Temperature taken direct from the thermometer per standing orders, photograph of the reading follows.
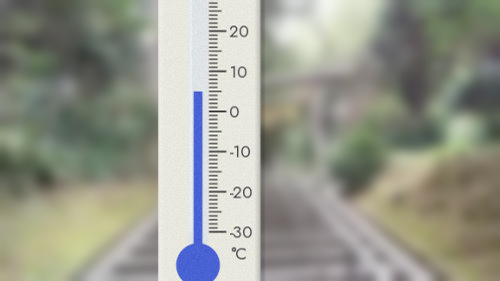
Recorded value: 5 °C
